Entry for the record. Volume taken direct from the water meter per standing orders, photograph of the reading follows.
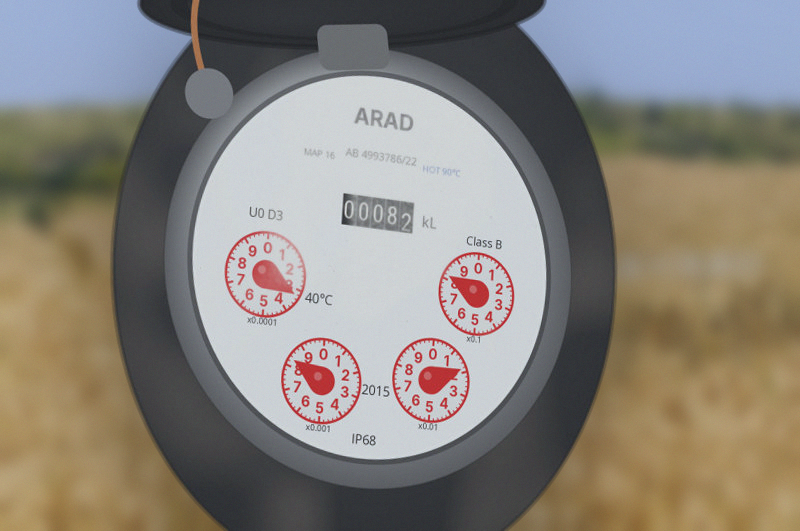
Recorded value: 81.8183 kL
